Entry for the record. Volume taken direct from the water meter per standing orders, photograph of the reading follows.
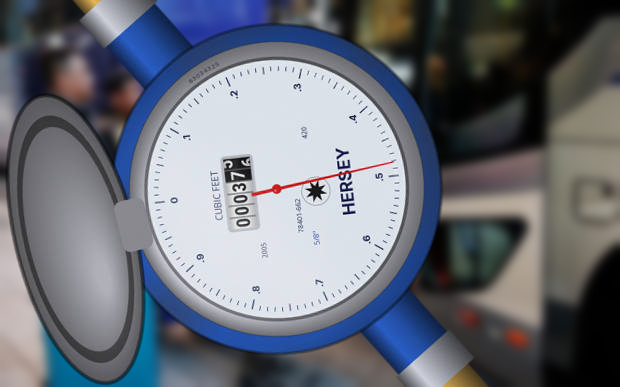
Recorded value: 375.48 ft³
